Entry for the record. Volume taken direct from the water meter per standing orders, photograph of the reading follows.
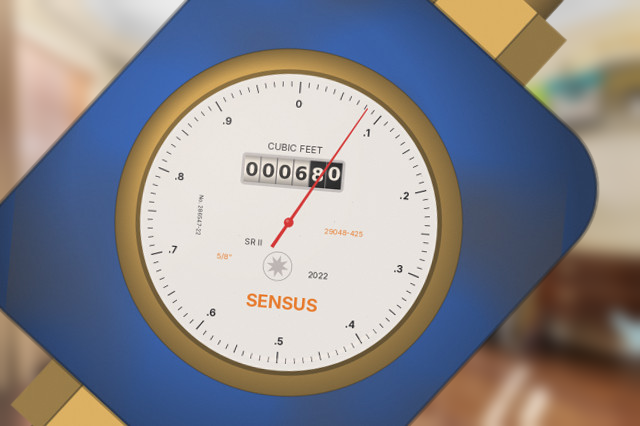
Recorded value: 680.08 ft³
